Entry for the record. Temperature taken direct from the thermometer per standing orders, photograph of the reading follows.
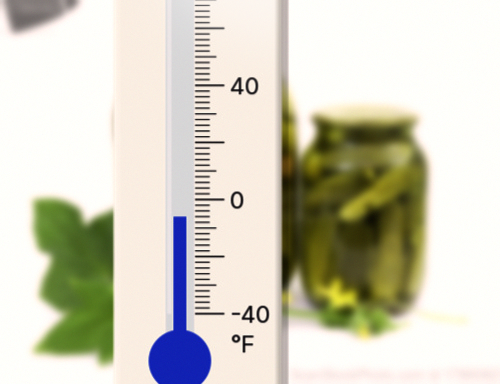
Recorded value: -6 °F
